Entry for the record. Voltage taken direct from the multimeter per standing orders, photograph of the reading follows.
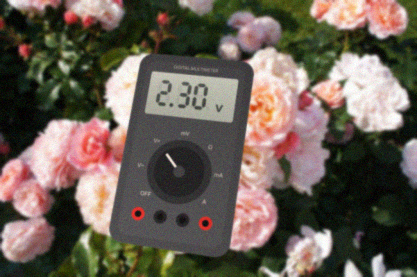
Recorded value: 2.30 V
